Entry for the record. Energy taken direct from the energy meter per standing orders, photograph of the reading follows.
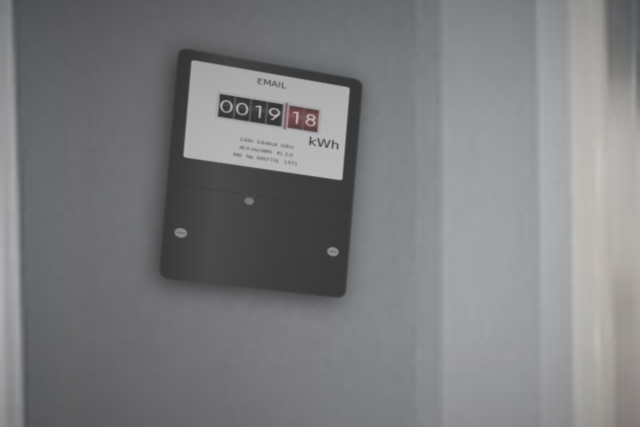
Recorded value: 19.18 kWh
